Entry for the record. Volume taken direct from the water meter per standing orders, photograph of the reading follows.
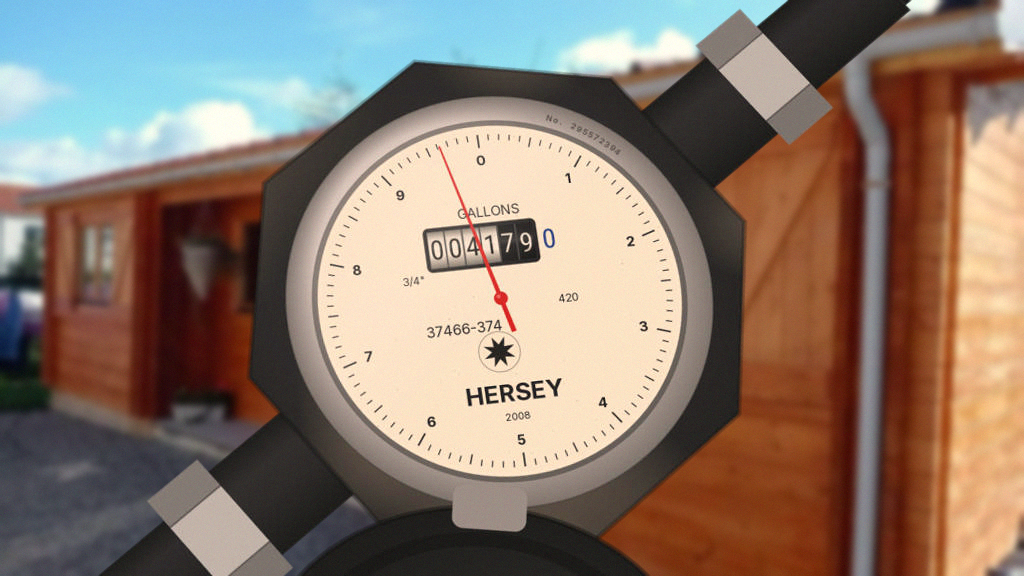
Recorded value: 41789.6 gal
